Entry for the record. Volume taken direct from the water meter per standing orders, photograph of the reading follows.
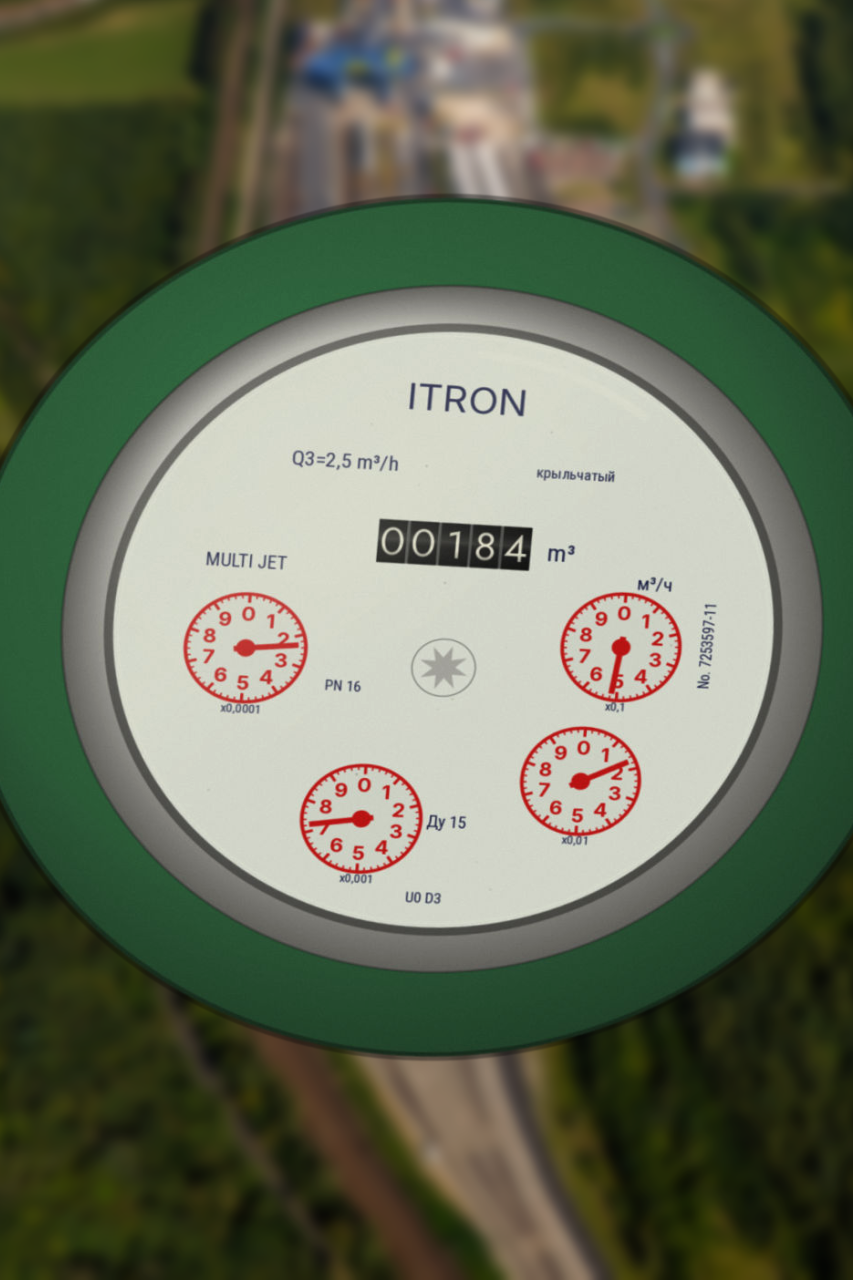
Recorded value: 184.5172 m³
